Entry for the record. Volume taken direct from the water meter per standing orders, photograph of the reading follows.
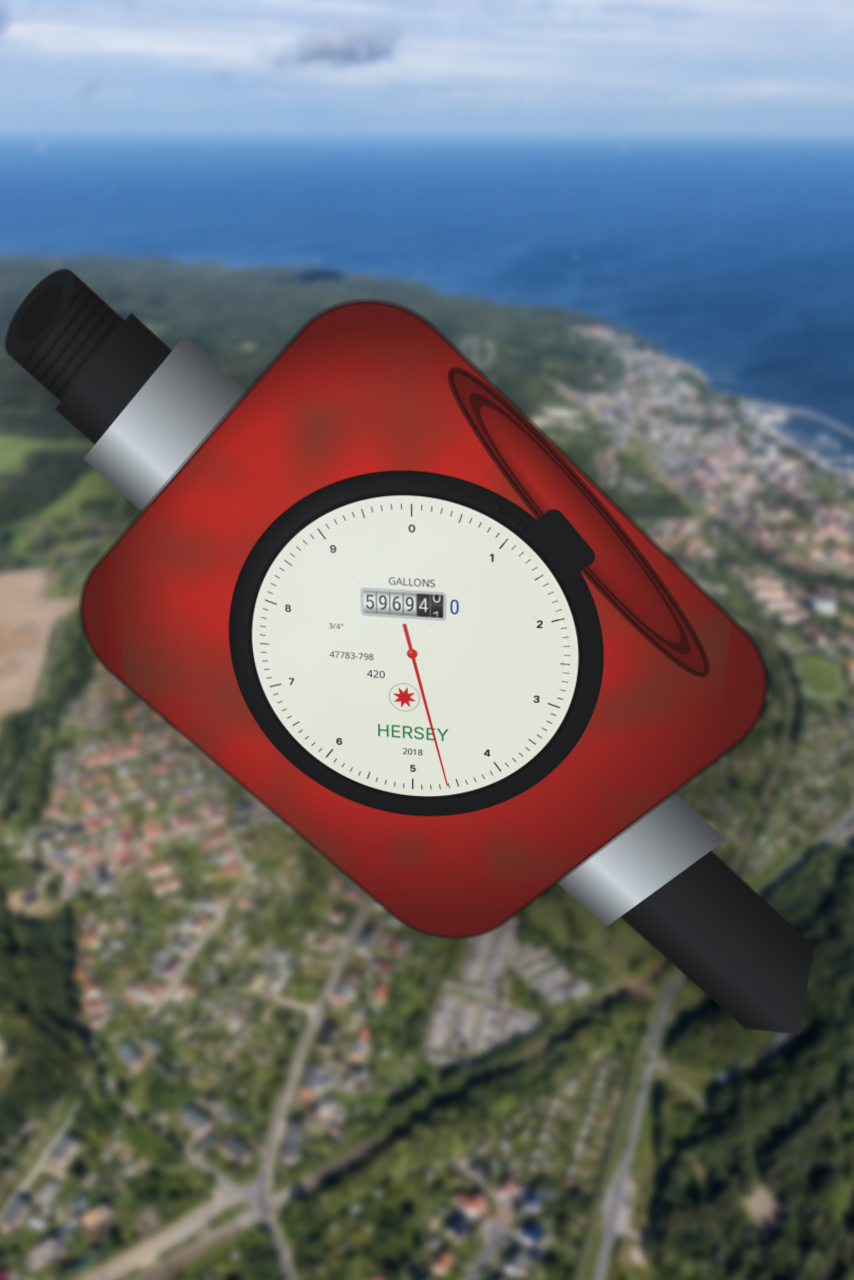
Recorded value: 5969404.6 gal
